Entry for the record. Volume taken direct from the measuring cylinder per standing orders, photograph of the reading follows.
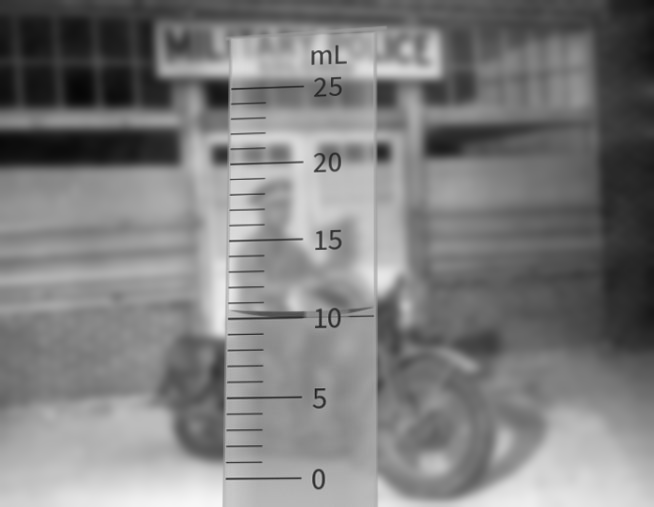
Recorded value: 10 mL
